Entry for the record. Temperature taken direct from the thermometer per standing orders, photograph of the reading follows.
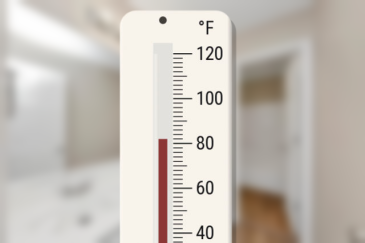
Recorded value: 82 °F
